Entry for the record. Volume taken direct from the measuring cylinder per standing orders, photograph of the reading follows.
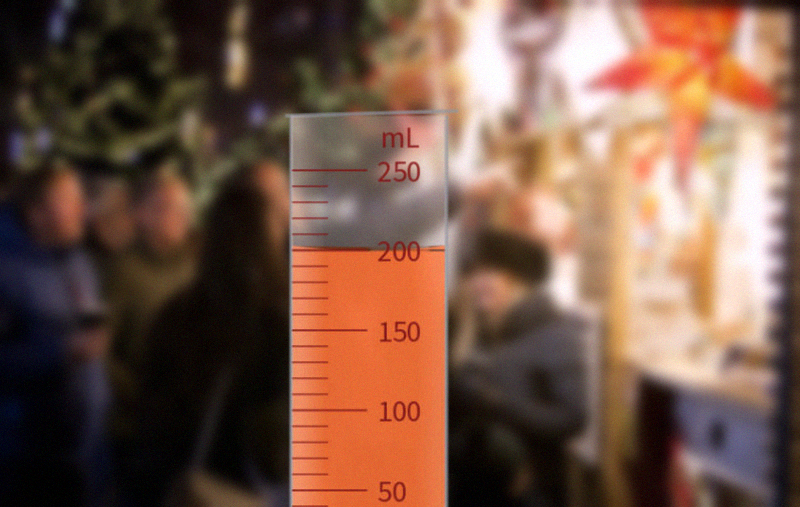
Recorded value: 200 mL
